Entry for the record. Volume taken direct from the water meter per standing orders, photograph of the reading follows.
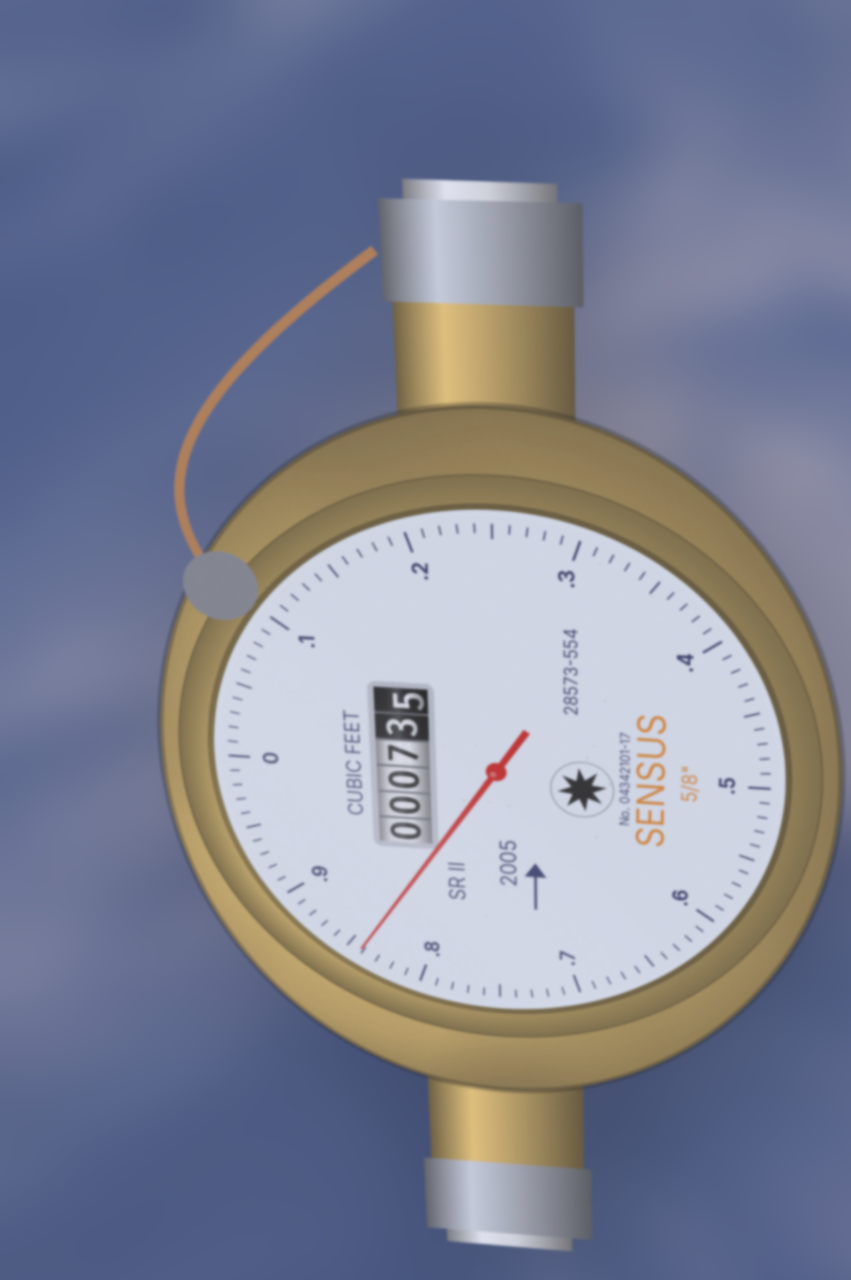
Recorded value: 734.84 ft³
